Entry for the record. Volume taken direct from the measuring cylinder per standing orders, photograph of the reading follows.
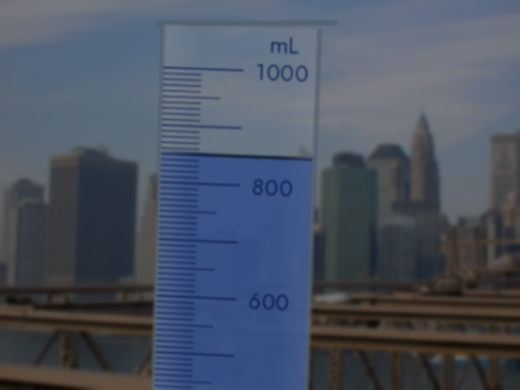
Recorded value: 850 mL
